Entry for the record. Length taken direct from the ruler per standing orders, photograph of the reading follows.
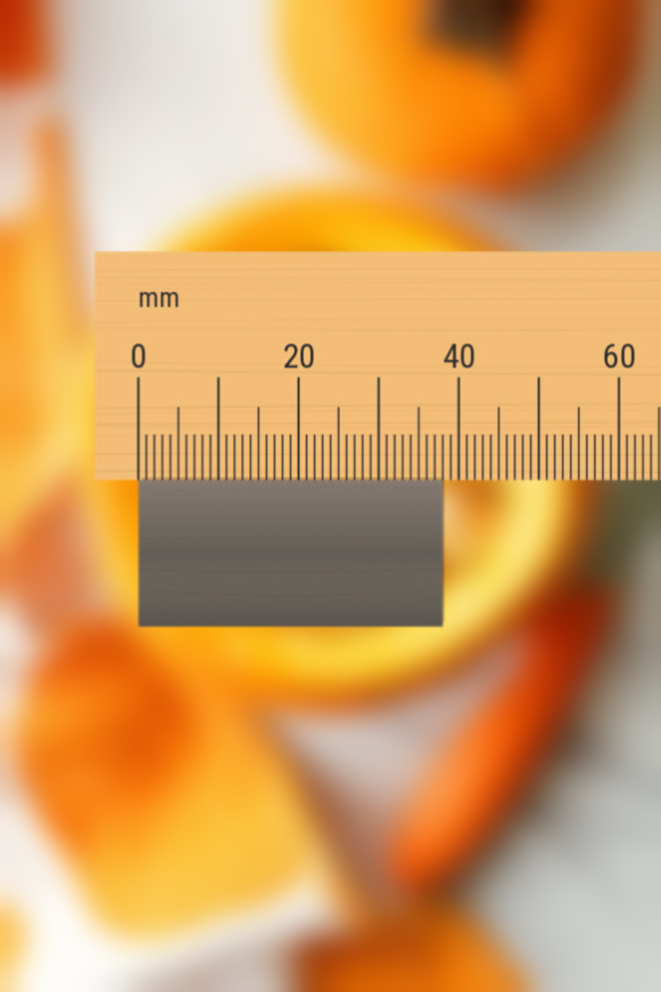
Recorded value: 38 mm
